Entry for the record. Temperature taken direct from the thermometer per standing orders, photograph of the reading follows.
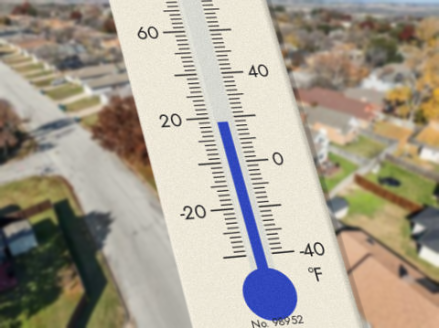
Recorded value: 18 °F
